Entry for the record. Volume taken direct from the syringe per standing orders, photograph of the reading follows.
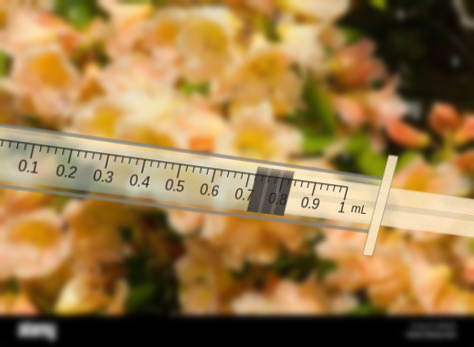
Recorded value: 0.72 mL
